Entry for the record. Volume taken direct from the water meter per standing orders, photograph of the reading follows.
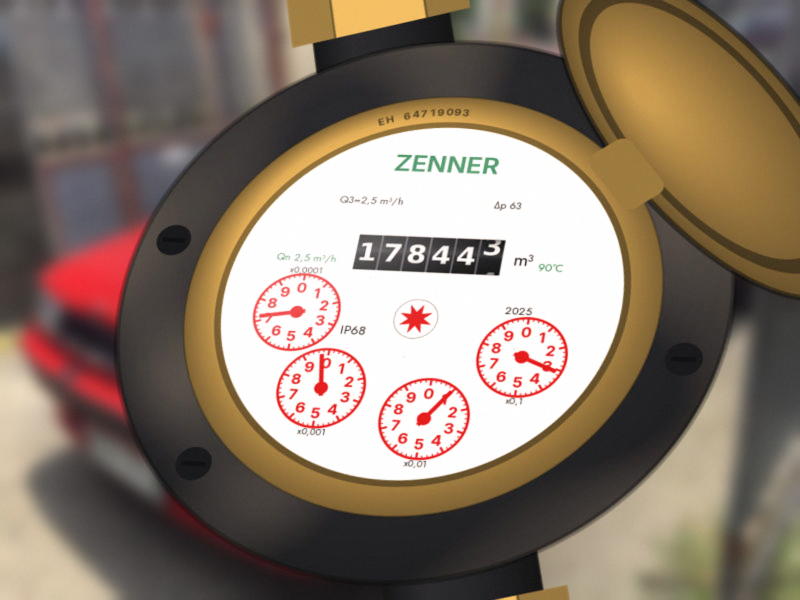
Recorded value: 178443.3097 m³
